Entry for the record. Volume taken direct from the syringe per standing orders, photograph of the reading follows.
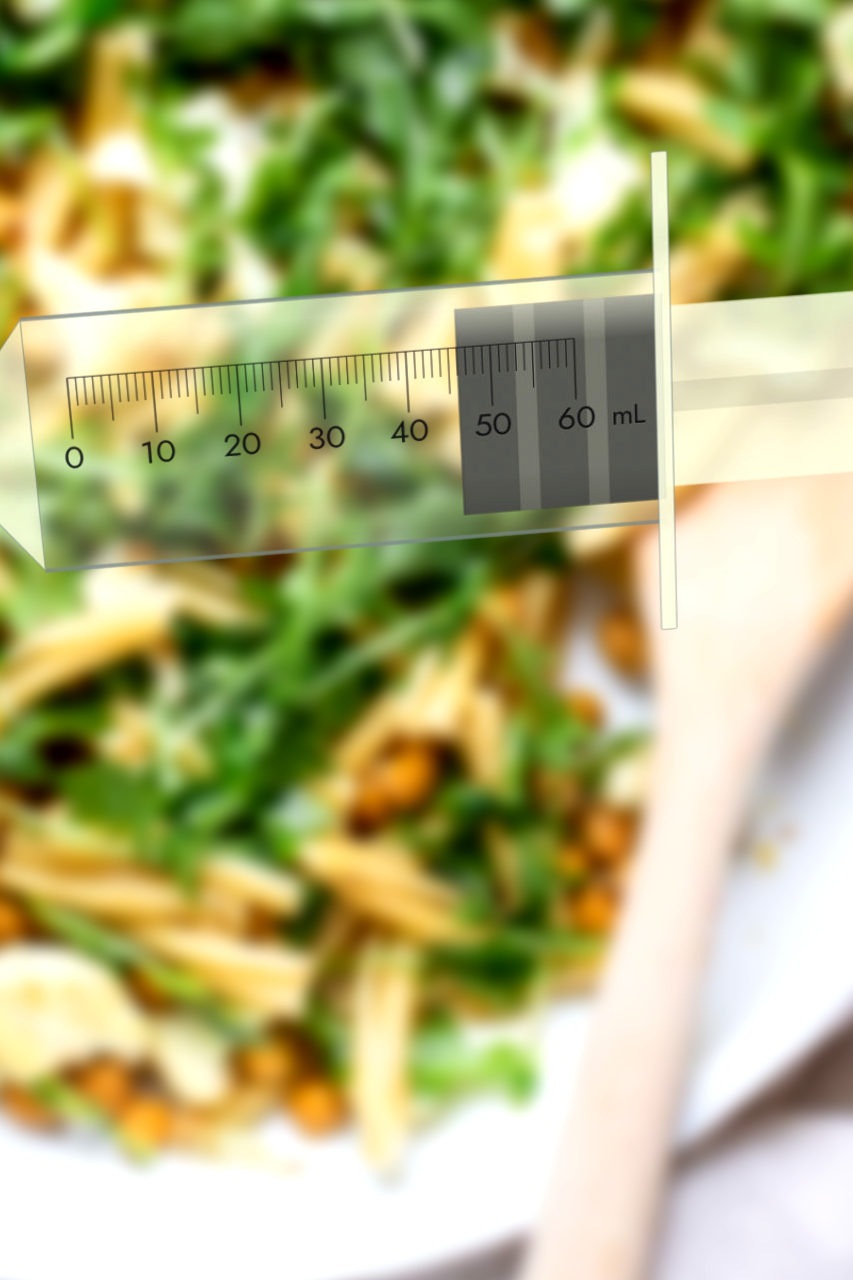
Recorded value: 46 mL
